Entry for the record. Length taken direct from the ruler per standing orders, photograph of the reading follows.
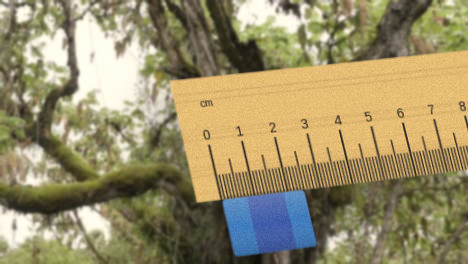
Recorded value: 2.5 cm
